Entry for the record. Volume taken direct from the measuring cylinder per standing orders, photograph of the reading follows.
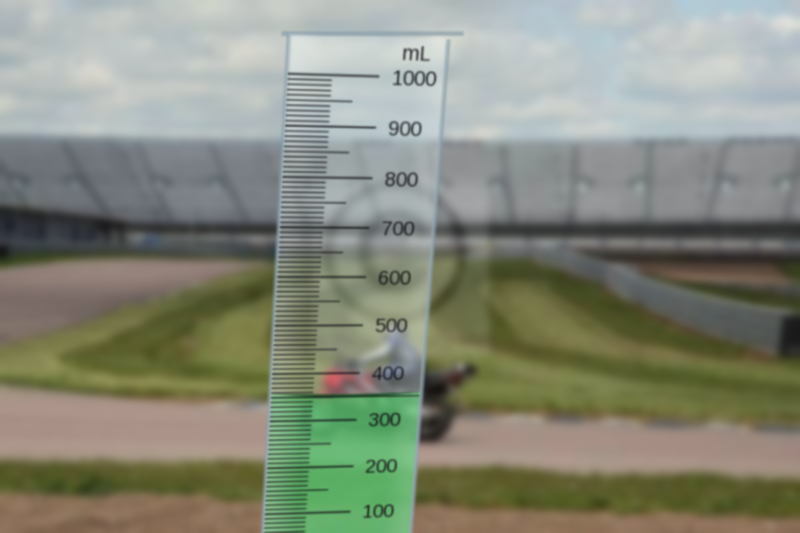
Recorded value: 350 mL
